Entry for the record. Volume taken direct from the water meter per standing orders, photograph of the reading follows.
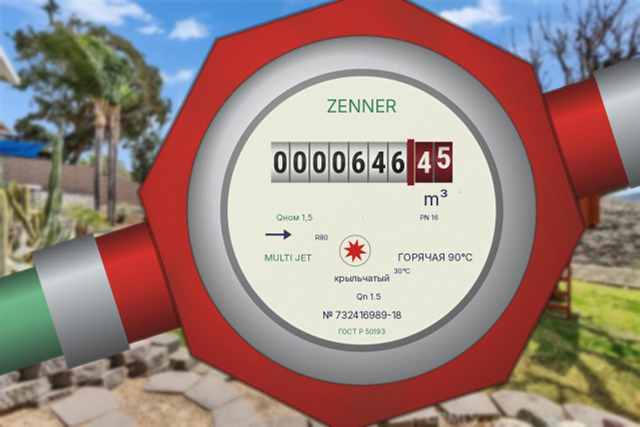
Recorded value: 646.45 m³
